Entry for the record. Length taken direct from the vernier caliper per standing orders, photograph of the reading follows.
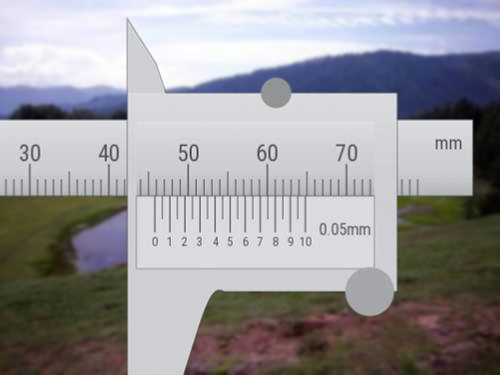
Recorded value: 45.8 mm
